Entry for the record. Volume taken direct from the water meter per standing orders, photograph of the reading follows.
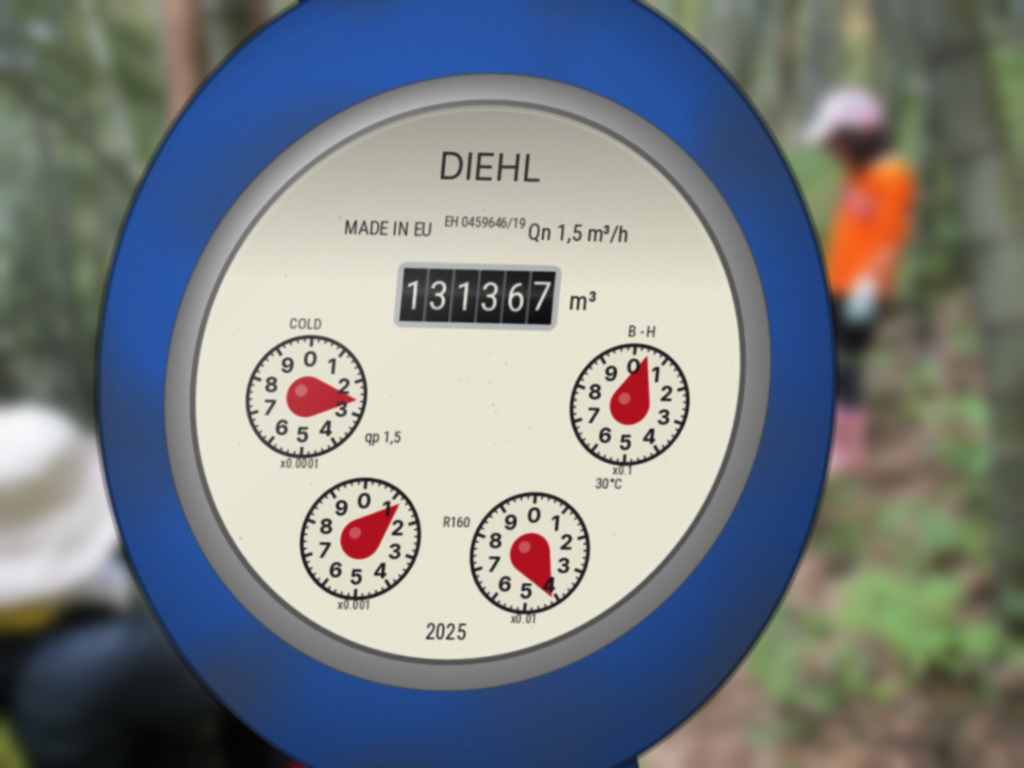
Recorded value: 131367.0412 m³
